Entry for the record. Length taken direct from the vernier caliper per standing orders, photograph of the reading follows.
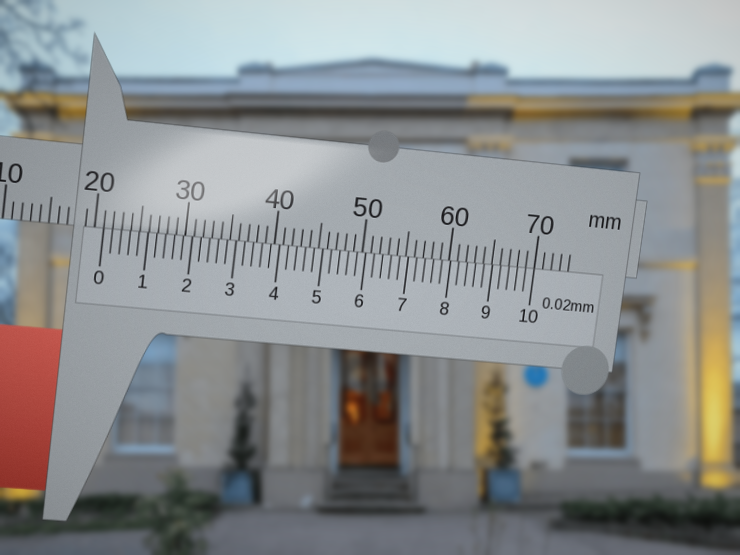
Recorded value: 21.0 mm
